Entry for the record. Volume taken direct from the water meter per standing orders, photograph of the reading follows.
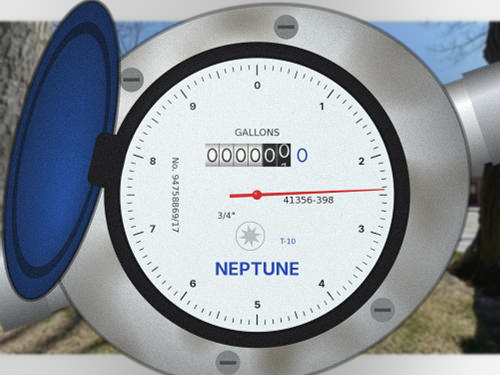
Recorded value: 2.4 gal
